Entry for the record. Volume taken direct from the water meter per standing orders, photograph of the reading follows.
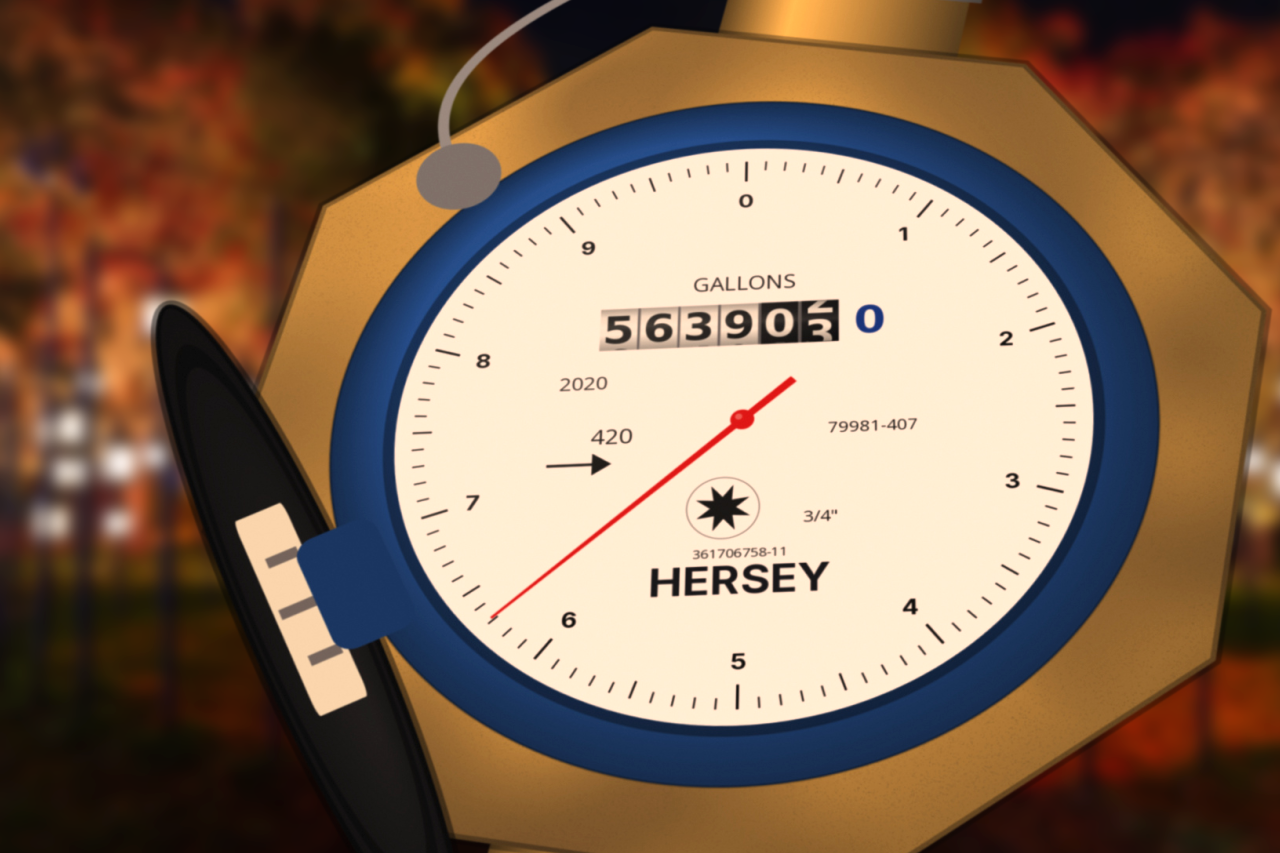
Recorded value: 5639026.3 gal
